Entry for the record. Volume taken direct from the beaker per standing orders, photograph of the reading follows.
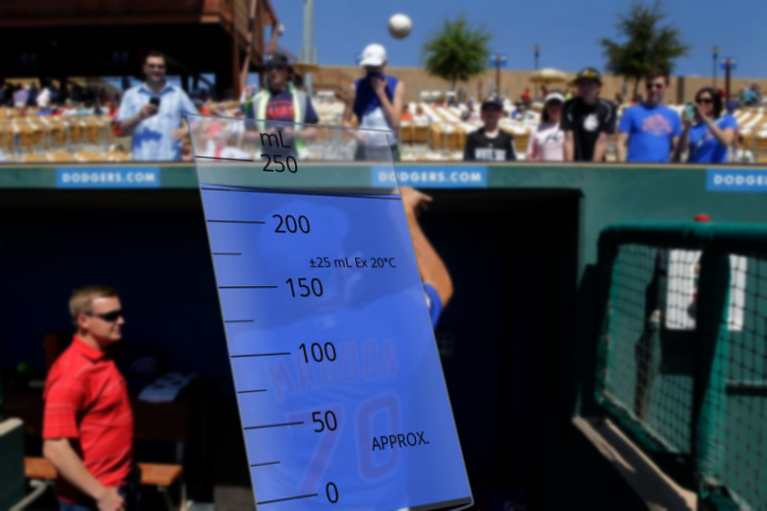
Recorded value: 225 mL
